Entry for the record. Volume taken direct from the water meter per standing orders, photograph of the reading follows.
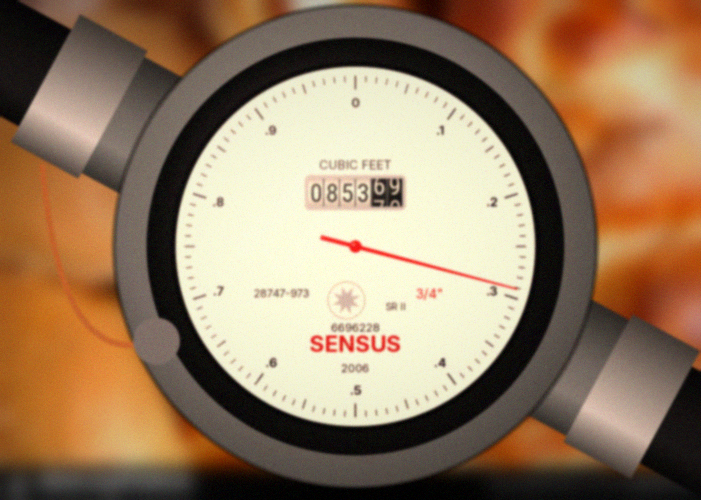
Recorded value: 85369.29 ft³
